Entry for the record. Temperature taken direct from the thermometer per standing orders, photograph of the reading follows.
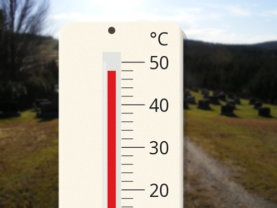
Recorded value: 48 °C
